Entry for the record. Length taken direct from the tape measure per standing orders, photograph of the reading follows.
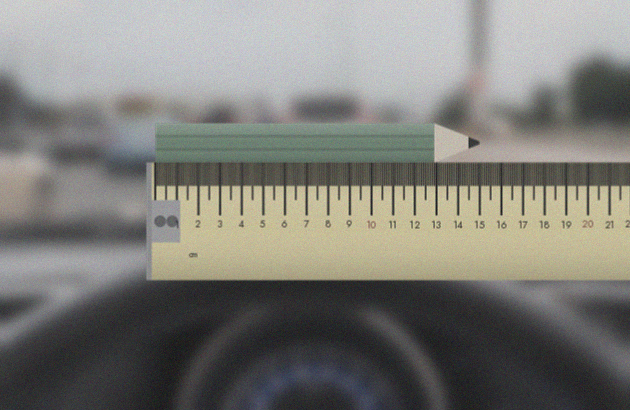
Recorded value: 15 cm
